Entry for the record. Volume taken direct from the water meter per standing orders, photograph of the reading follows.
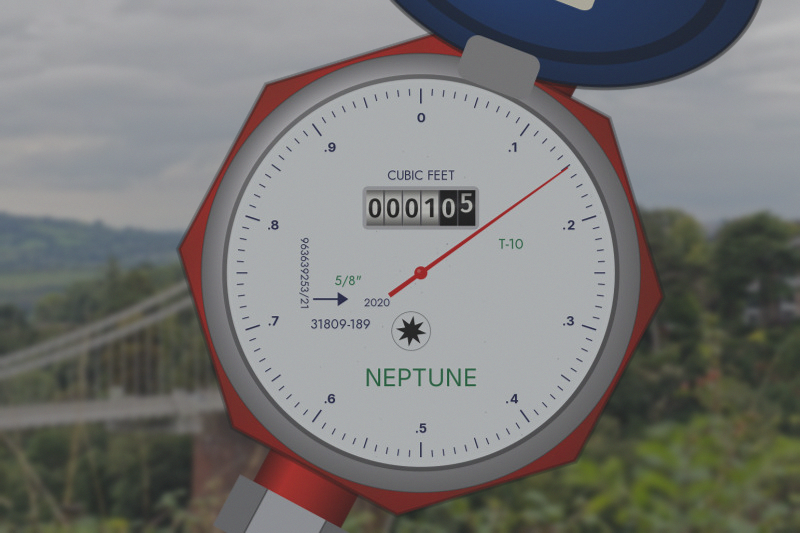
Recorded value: 105.15 ft³
